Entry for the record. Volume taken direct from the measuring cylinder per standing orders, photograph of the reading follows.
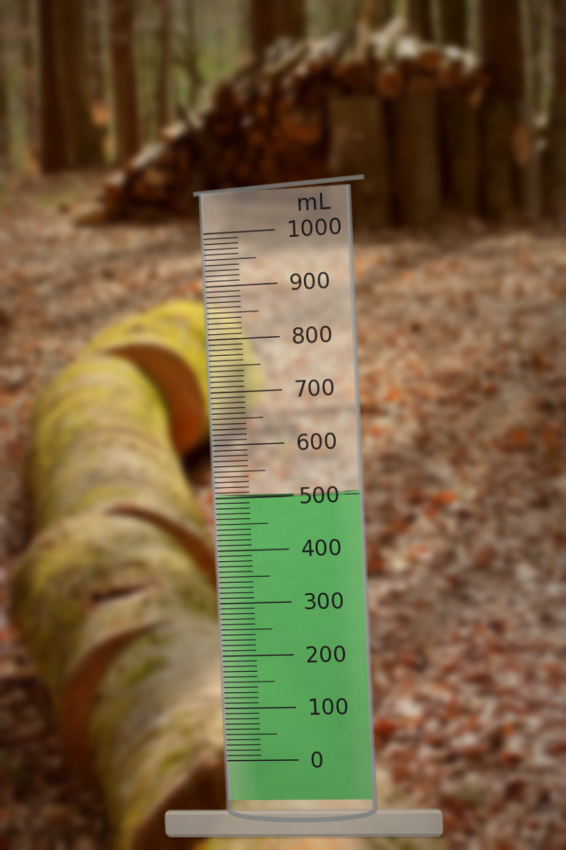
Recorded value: 500 mL
